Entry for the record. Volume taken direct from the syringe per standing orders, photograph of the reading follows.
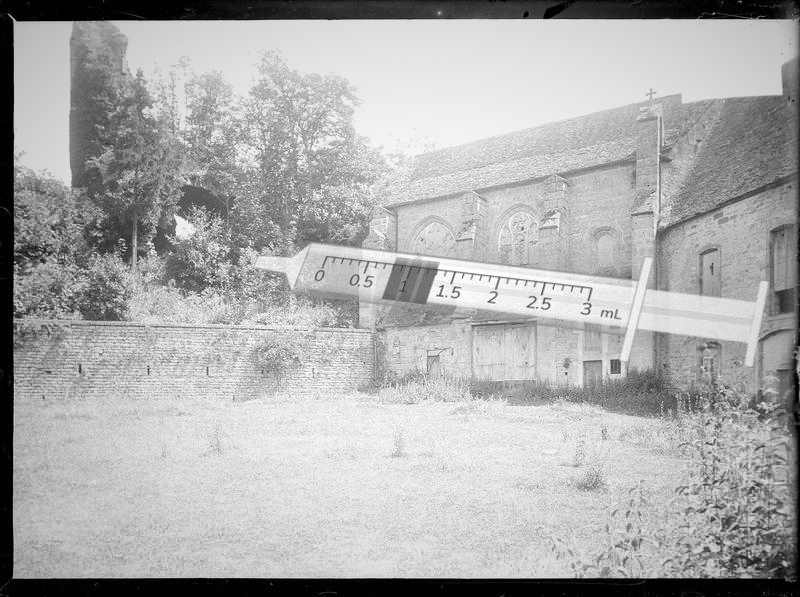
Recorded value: 0.8 mL
